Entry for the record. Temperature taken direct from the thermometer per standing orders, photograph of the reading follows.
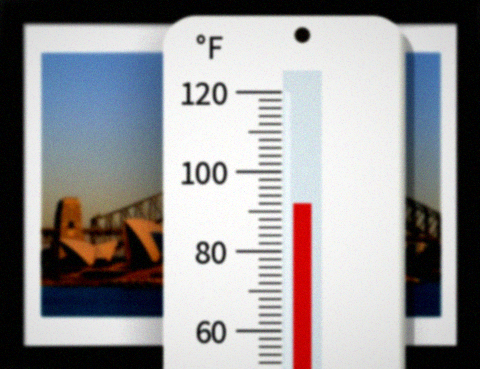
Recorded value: 92 °F
